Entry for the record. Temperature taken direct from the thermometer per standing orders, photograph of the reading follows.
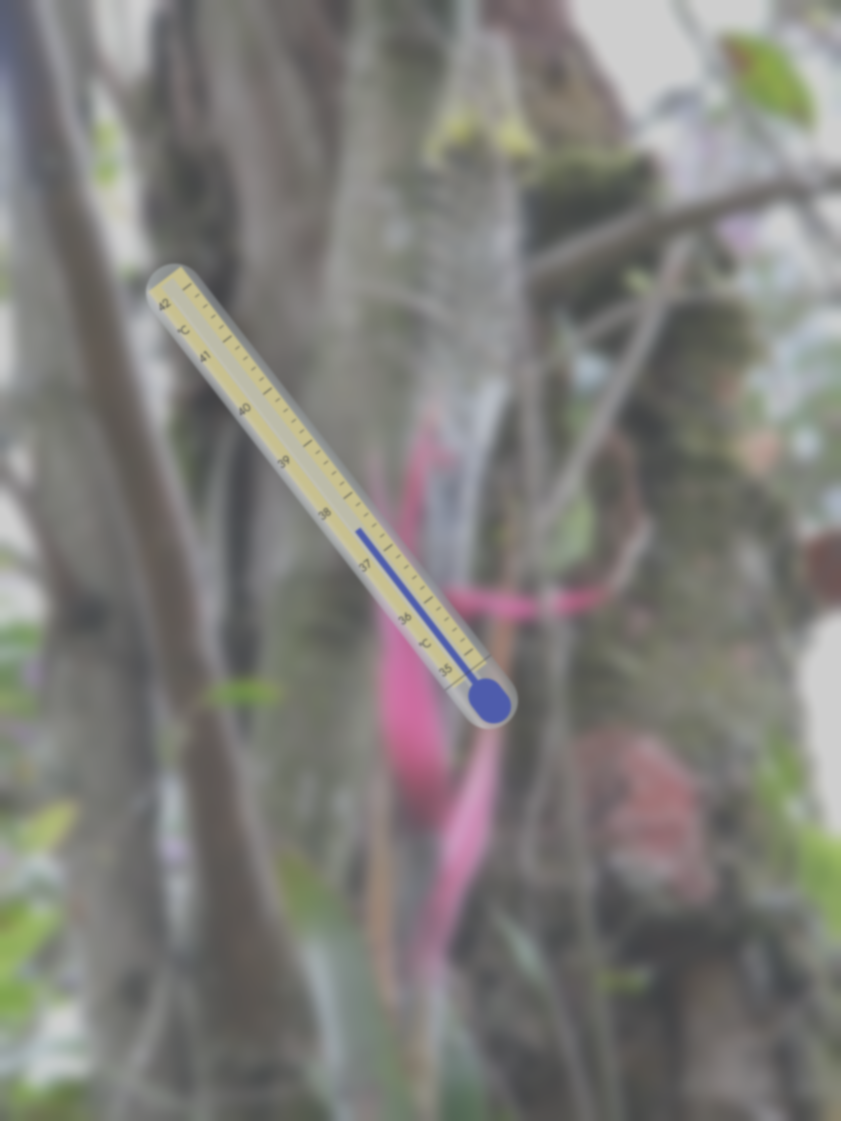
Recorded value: 37.5 °C
